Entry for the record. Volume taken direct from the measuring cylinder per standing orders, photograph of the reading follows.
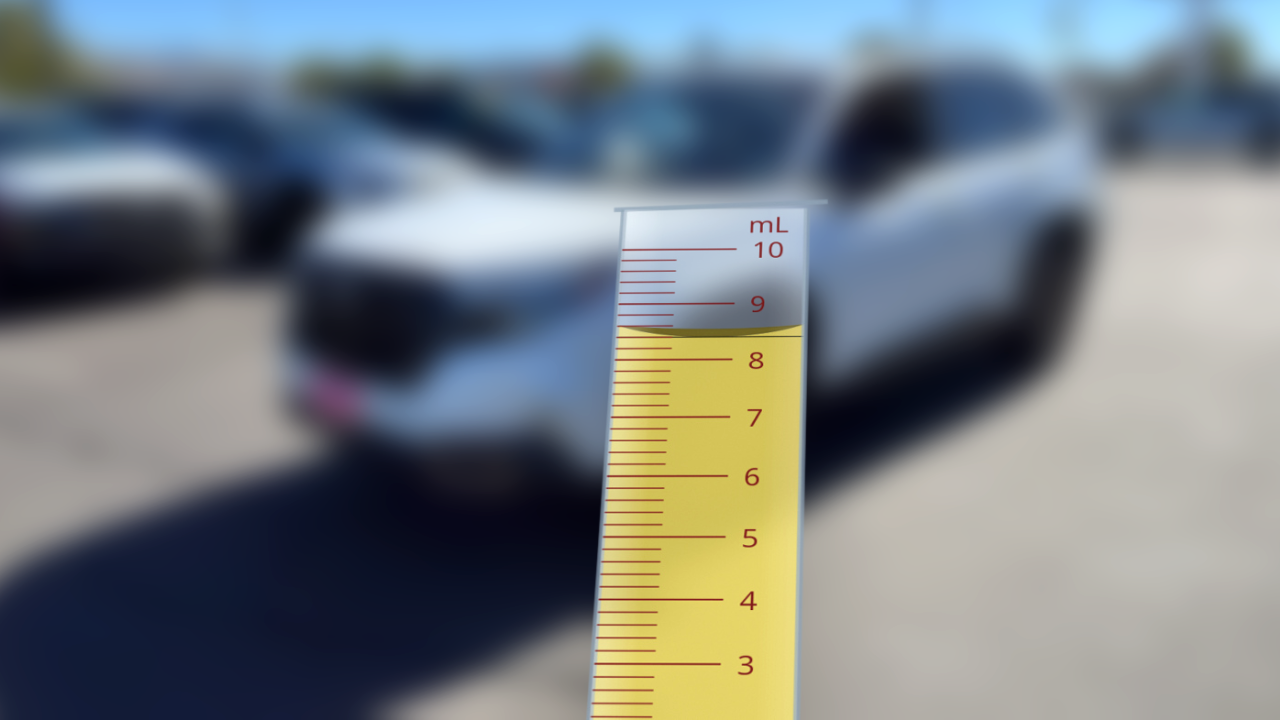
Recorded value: 8.4 mL
